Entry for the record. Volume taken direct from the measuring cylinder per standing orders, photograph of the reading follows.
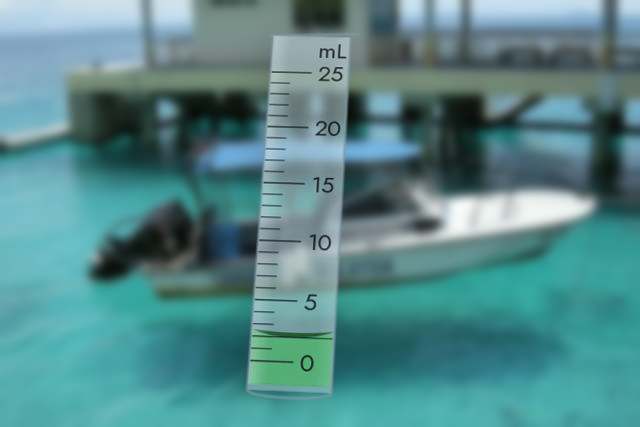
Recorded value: 2 mL
